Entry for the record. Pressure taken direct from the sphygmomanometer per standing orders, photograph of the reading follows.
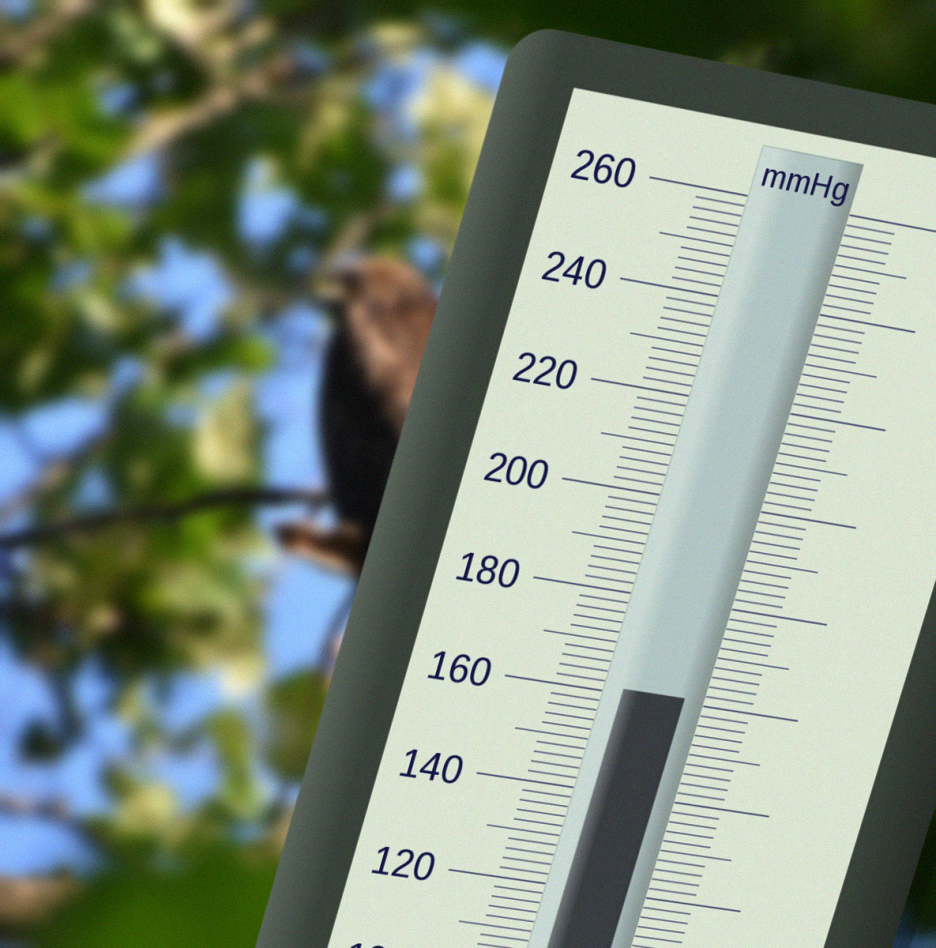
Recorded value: 161 mmHg
